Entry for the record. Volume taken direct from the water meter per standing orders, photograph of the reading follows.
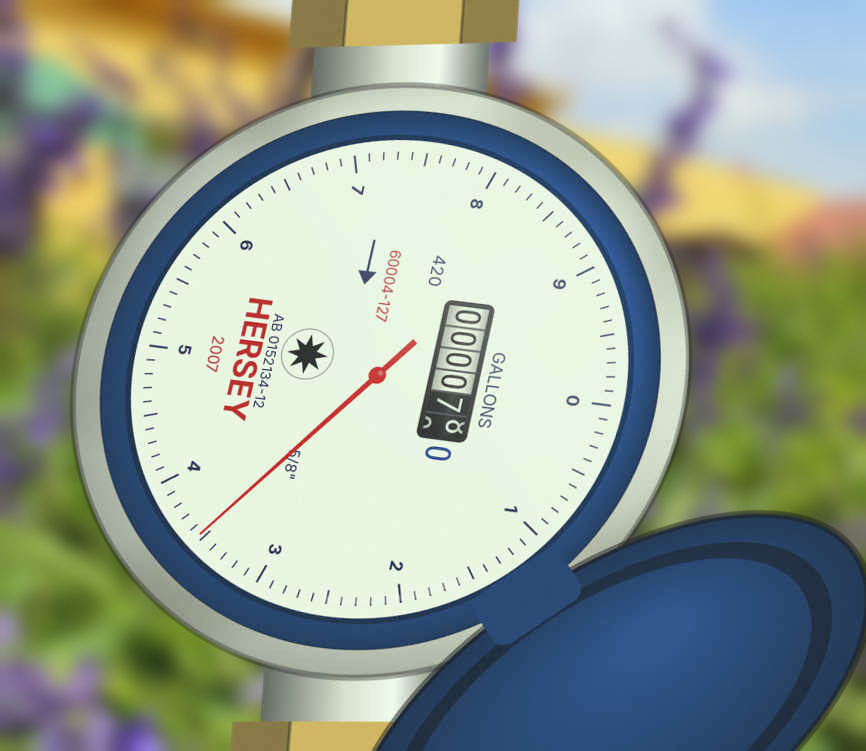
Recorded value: 783.5 gal
